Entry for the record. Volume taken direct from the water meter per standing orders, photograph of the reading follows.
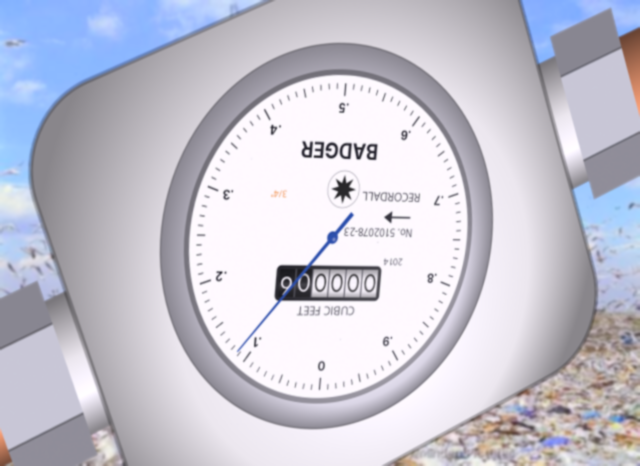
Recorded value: 6.11 ft³
